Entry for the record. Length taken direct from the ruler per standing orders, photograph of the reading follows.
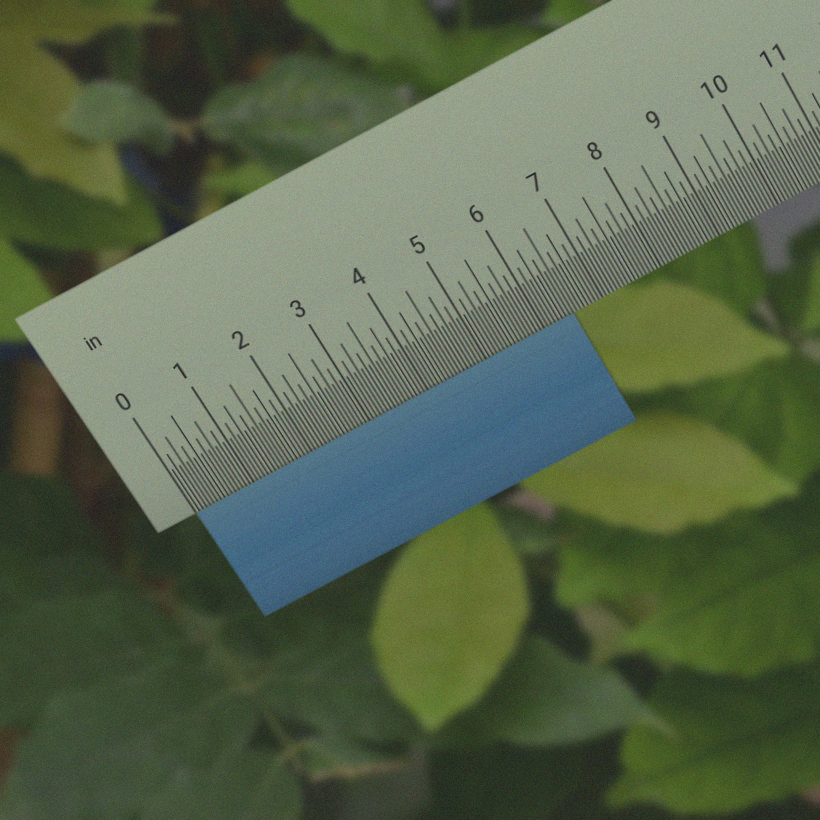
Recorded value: 6.5 in
